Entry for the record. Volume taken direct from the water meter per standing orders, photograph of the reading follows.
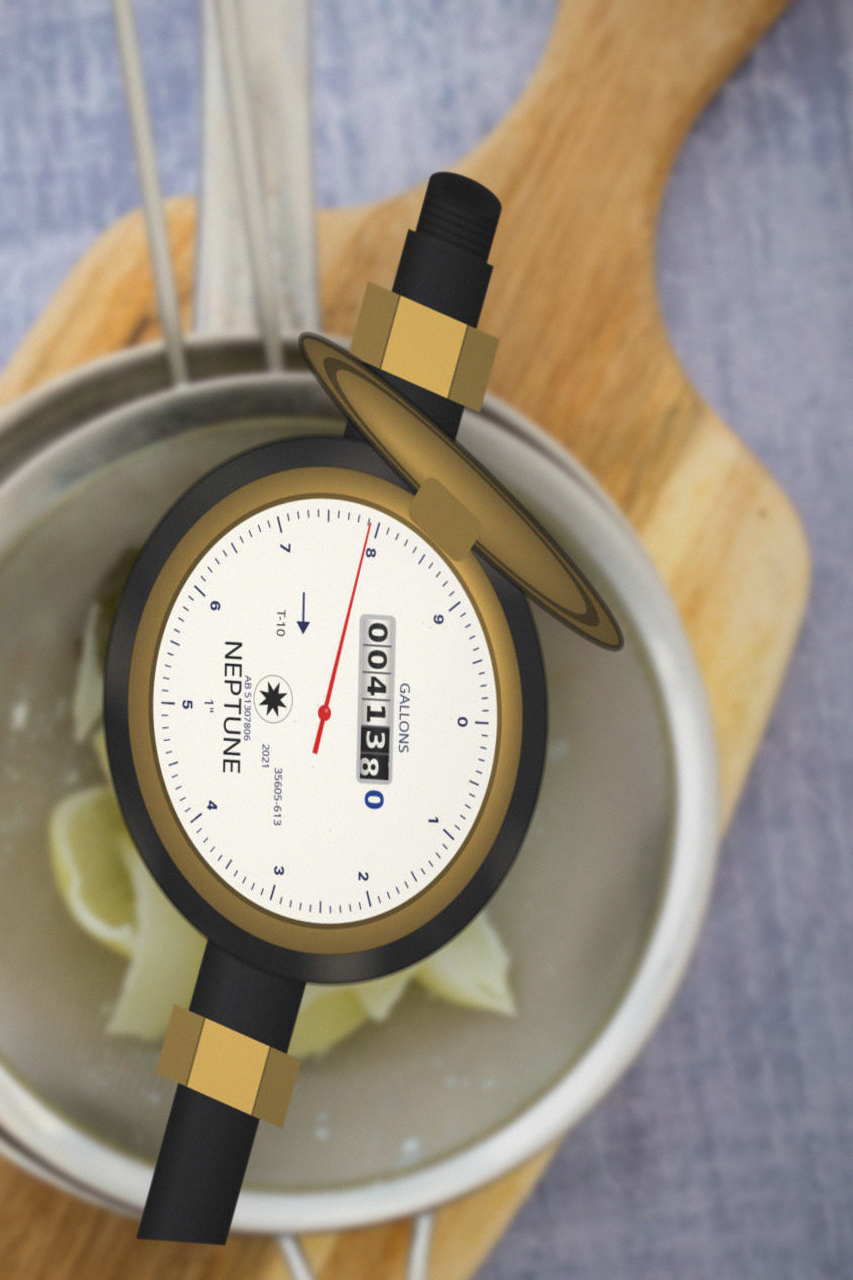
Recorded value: 41377.9 gal
